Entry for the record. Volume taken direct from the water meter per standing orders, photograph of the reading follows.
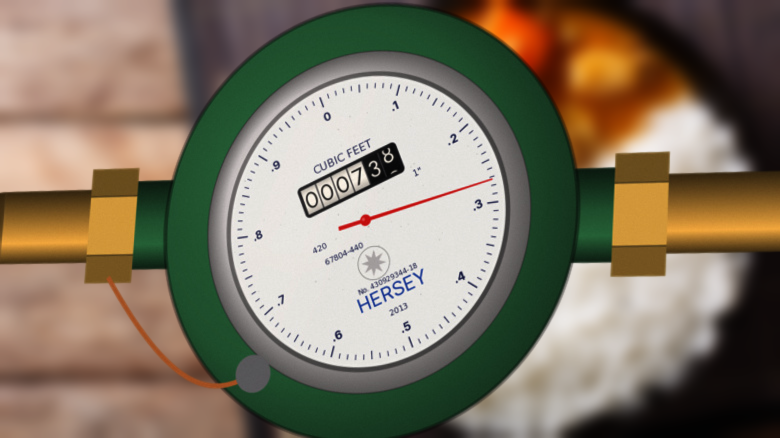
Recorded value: 738.27 ft³
